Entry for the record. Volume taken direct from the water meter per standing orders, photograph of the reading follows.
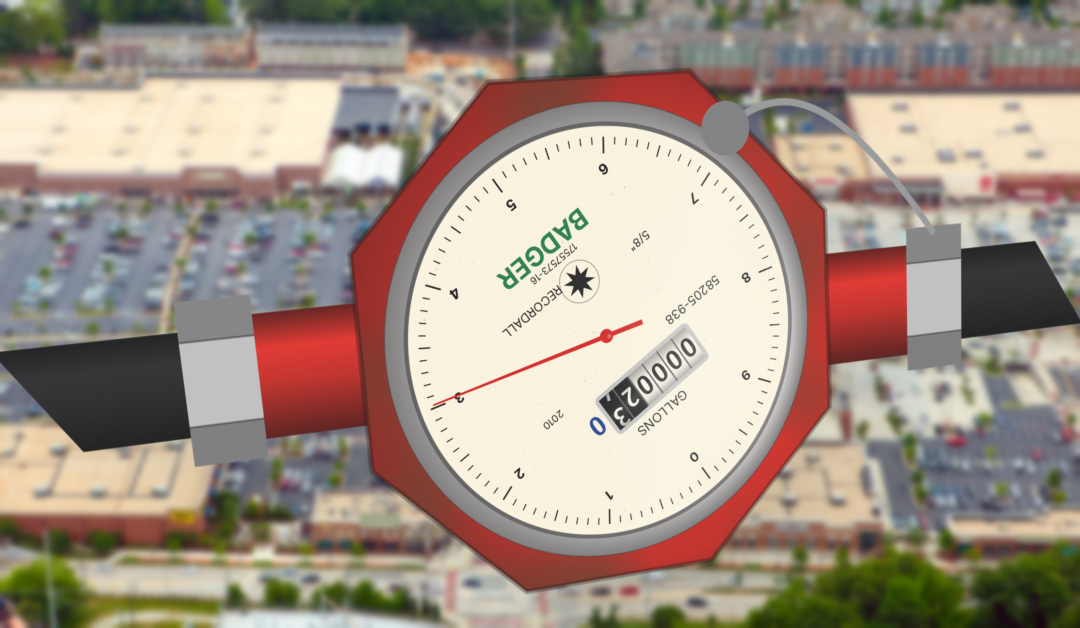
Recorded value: 233.0 gal
